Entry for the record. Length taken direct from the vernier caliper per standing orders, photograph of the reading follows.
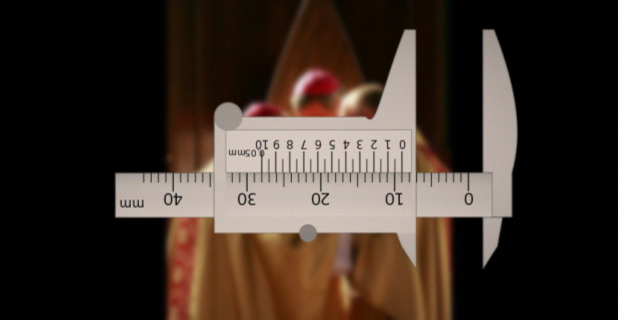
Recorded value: 9.0 mm
